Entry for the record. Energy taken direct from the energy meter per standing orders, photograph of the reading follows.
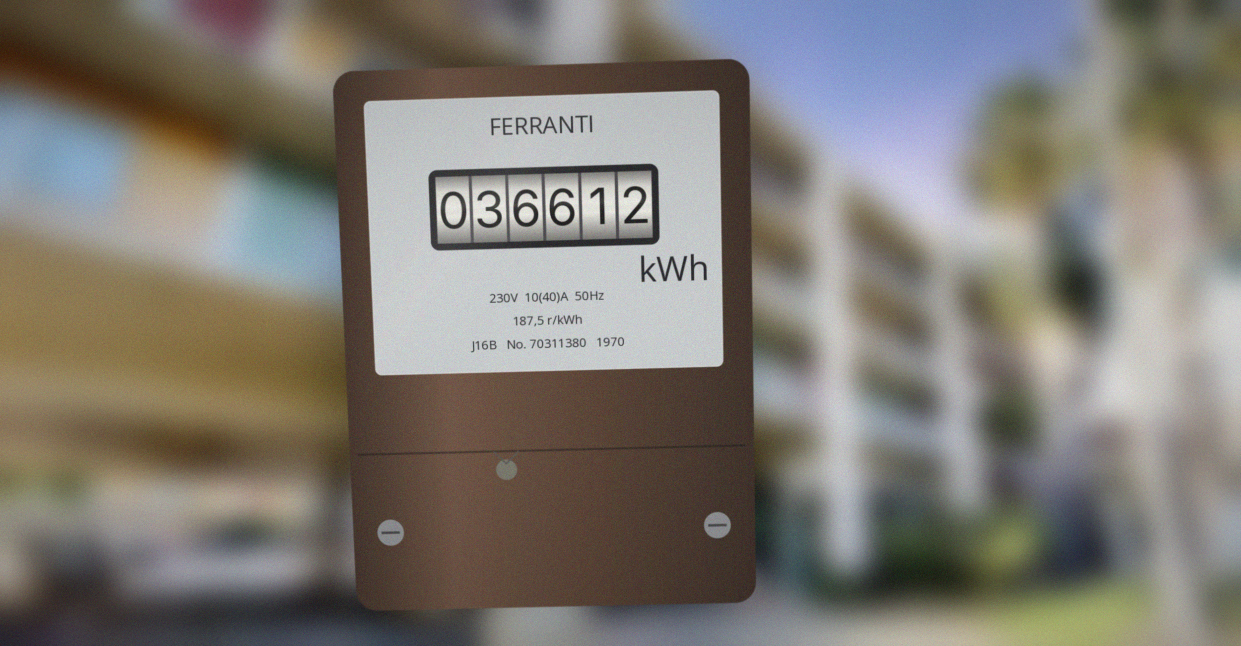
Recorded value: 36612 kWh
